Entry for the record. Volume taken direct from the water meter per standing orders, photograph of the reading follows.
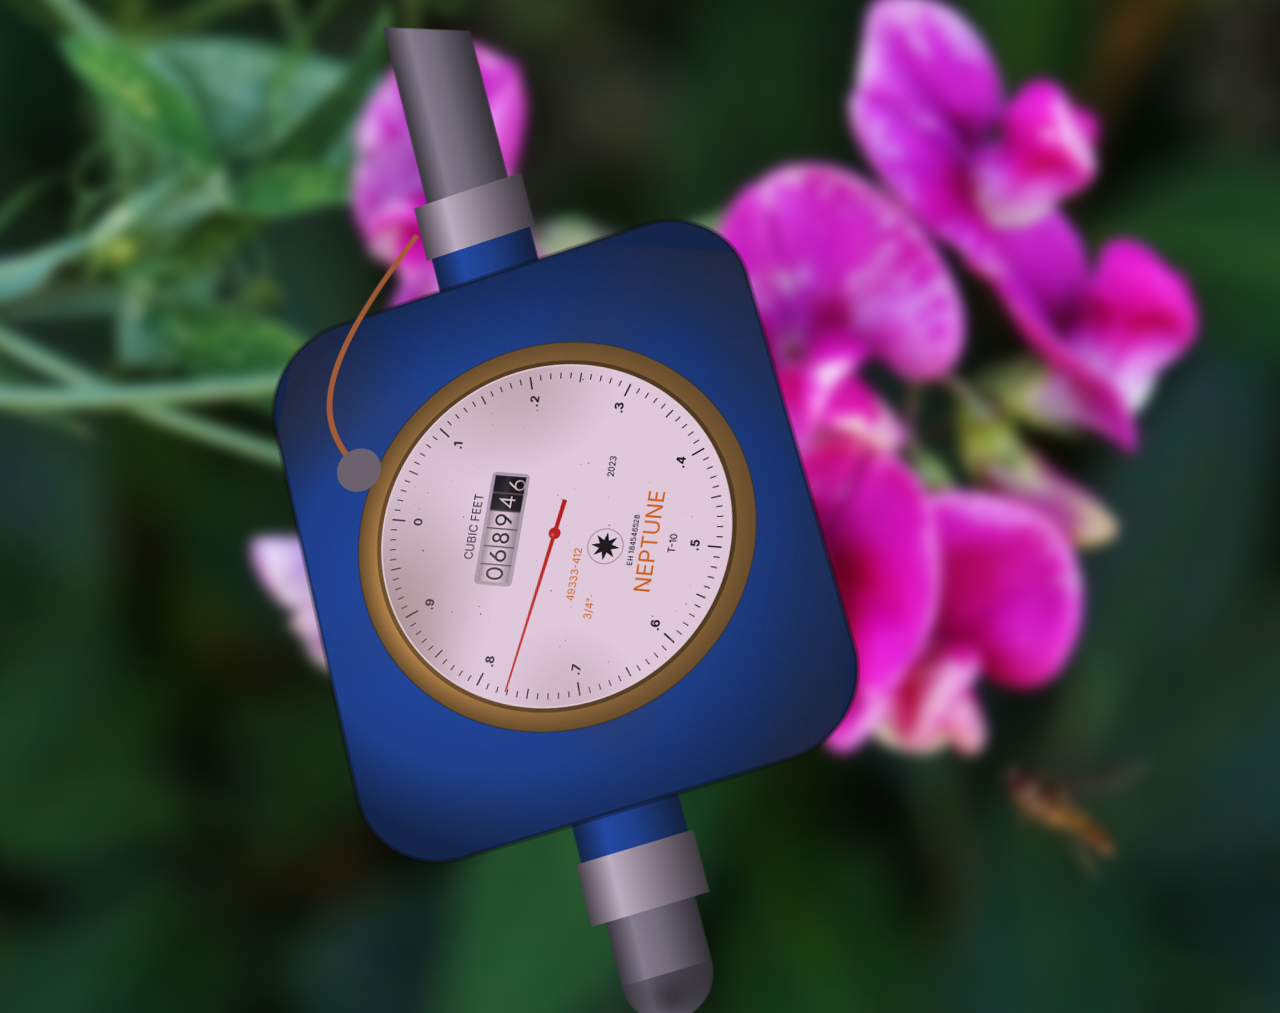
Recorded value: 68945.77 ft³
